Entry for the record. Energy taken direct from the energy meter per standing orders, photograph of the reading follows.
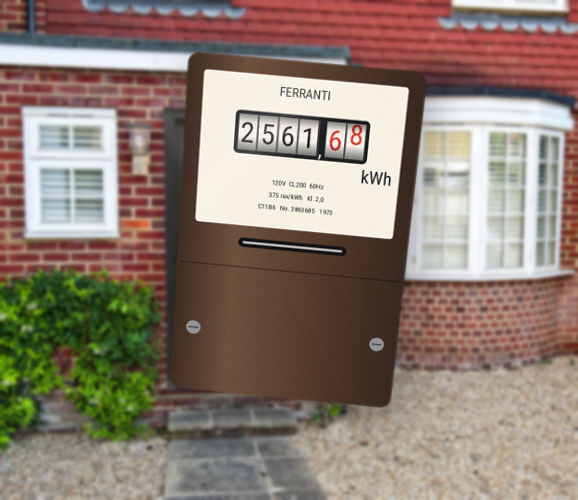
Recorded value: 2561.68 kWh
